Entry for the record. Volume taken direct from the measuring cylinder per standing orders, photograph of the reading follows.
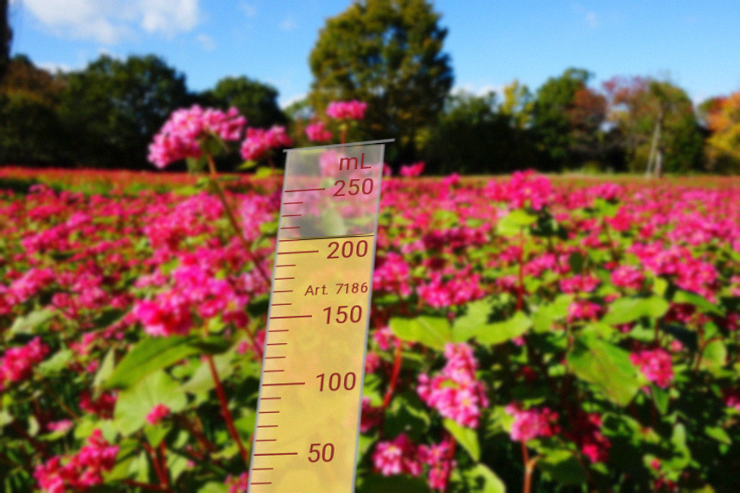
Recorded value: 210 mL
